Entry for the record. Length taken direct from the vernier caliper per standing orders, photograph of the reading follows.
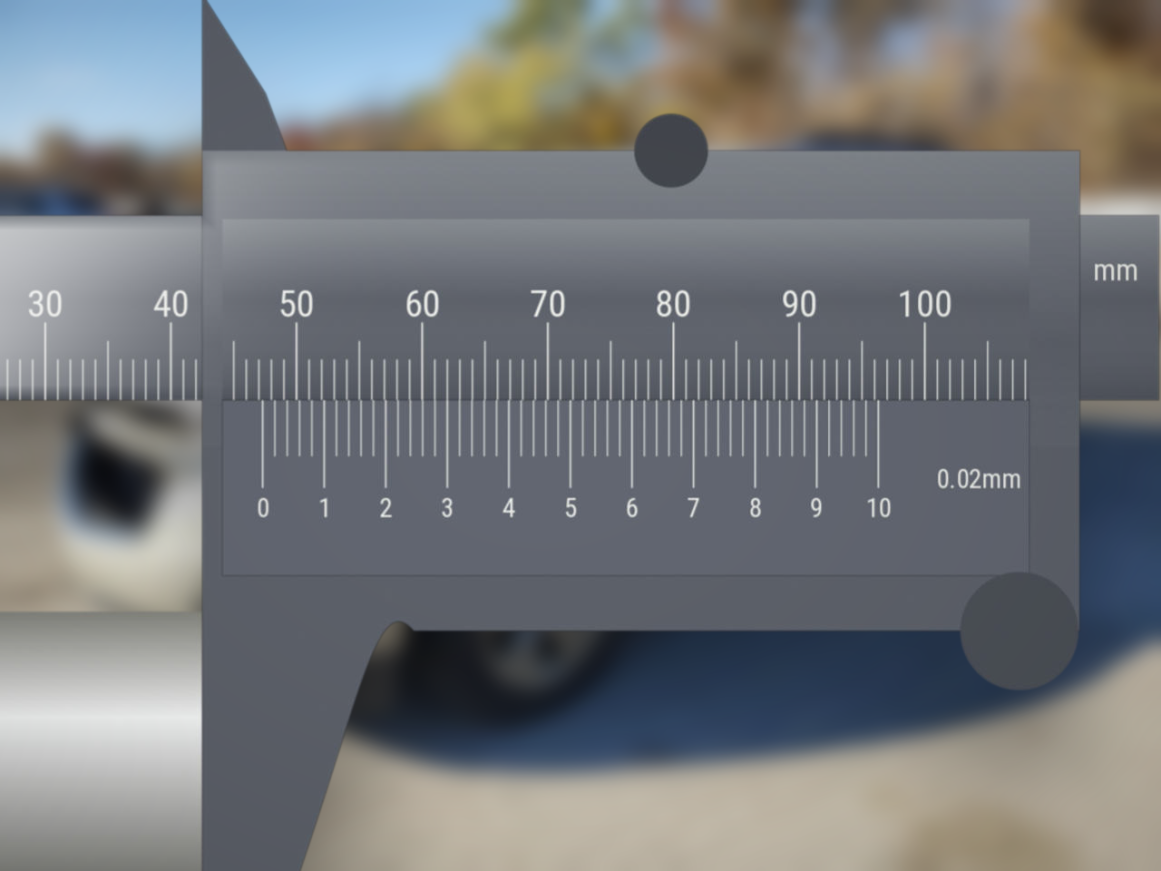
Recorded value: 47.3 mm
